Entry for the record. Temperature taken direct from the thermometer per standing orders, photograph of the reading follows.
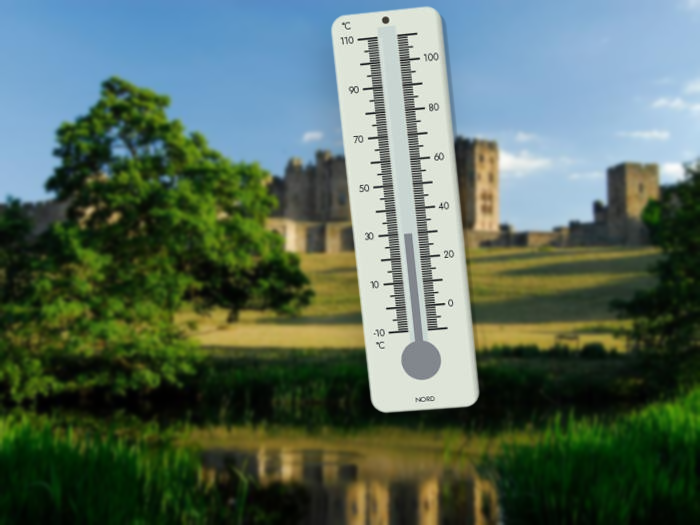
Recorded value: 30 °C
